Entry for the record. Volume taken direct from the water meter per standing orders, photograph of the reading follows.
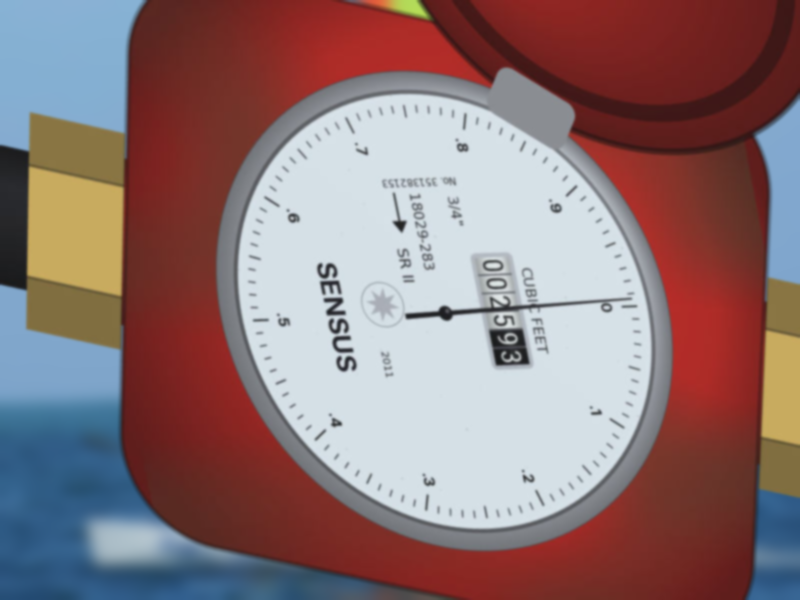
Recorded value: 2592.99 ft³
